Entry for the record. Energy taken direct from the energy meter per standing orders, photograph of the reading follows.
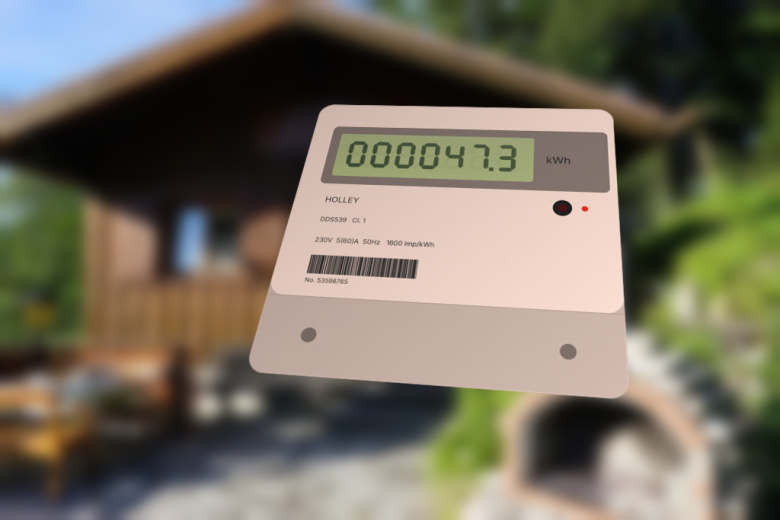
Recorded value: 47.3 kWh
